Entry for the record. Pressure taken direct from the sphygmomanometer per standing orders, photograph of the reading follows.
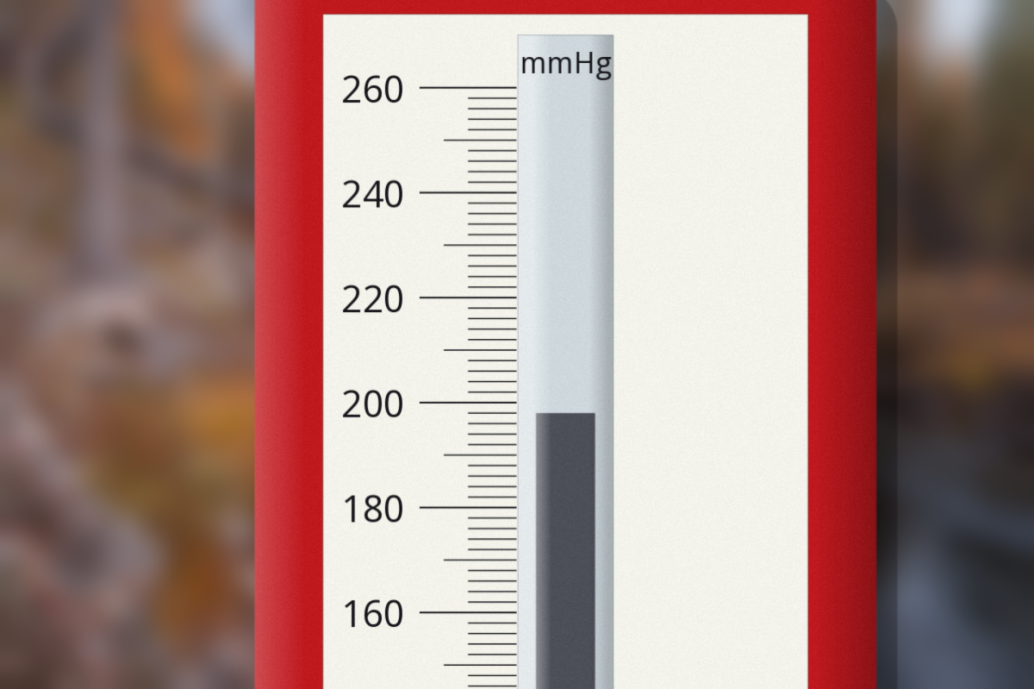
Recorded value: 198 mmHg
